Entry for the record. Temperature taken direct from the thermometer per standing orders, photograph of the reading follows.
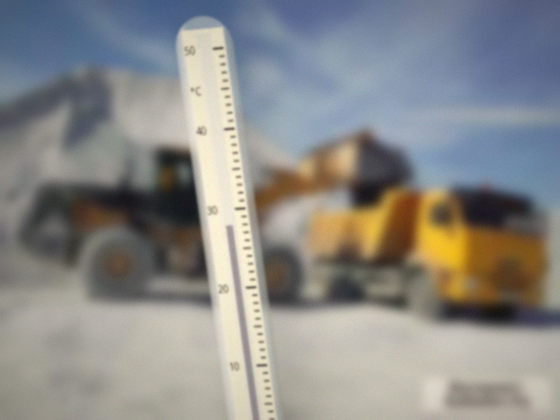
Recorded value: 28 °C
